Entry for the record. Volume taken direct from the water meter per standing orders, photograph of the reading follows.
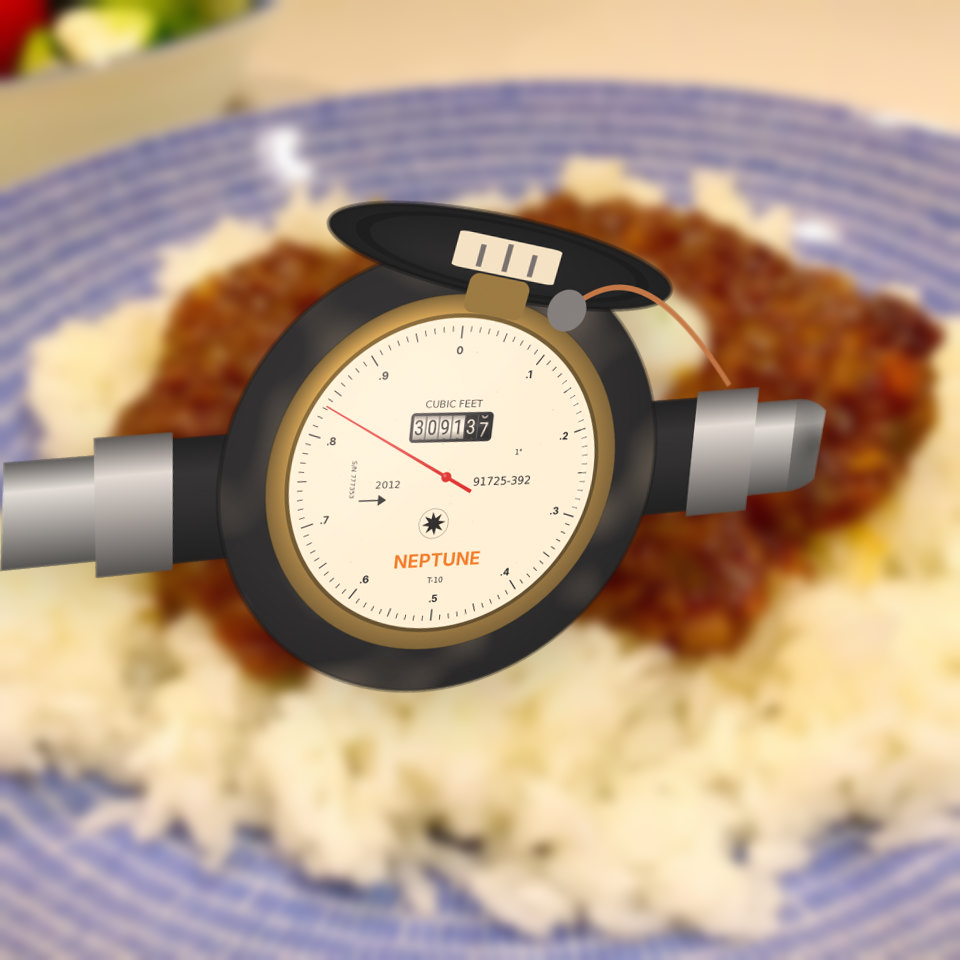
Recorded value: 309136.83 ft³
